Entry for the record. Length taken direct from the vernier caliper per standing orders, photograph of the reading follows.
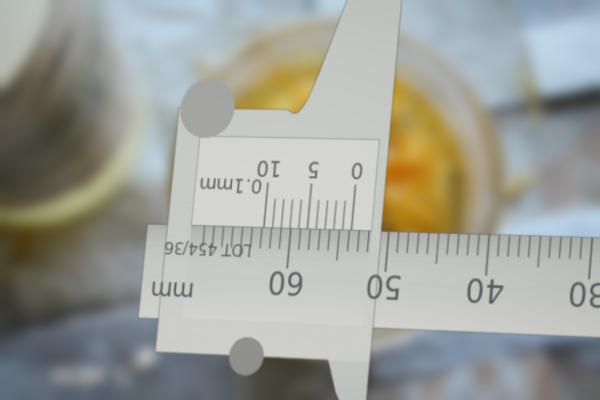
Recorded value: 53.8 mm
